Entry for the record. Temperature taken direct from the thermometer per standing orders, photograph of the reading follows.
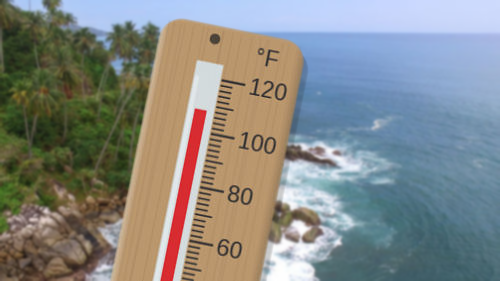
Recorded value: 108 °F
